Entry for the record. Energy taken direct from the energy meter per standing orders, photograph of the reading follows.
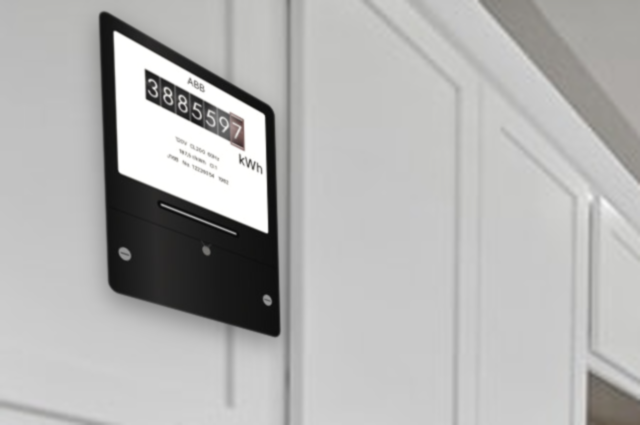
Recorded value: 388559.7 kWh
